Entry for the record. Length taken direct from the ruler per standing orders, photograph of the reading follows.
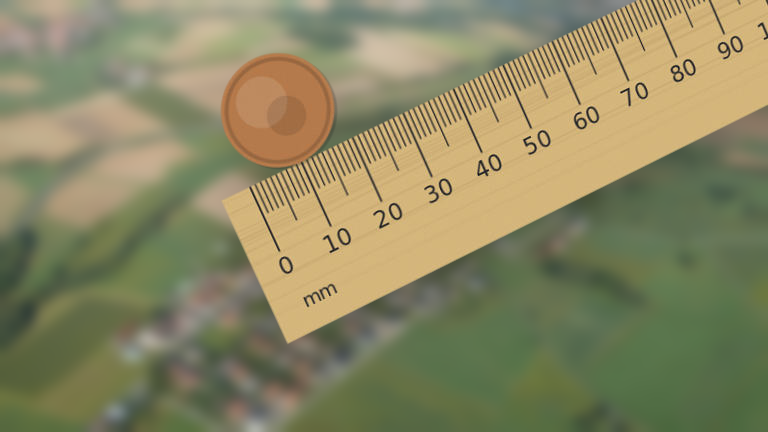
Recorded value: 20 mm
